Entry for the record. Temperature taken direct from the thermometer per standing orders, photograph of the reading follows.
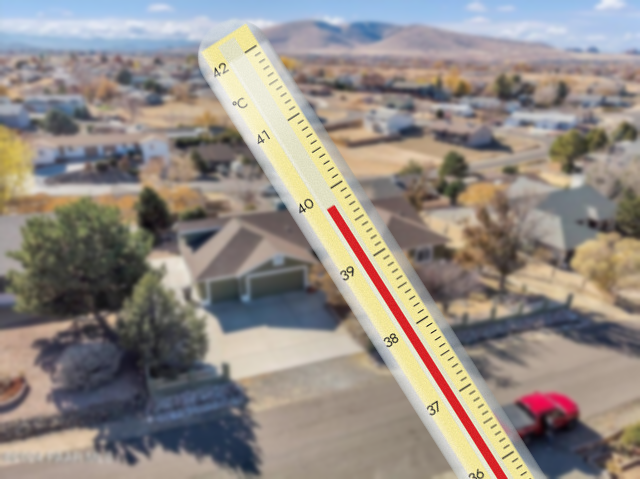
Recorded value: 39.8 °C
